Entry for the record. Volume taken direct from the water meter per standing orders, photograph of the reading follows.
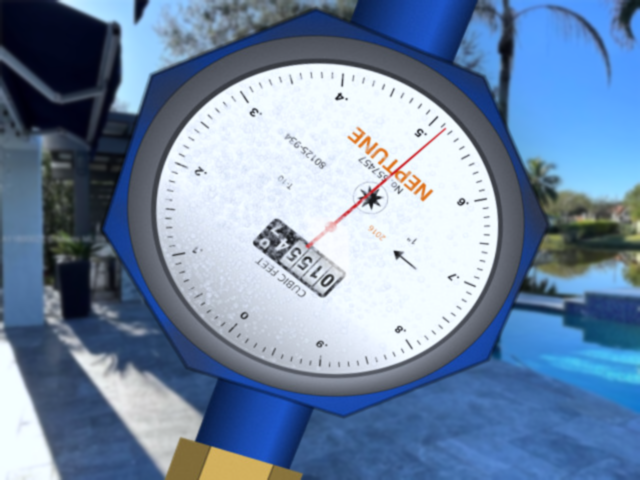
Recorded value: 15546.51 ft³
